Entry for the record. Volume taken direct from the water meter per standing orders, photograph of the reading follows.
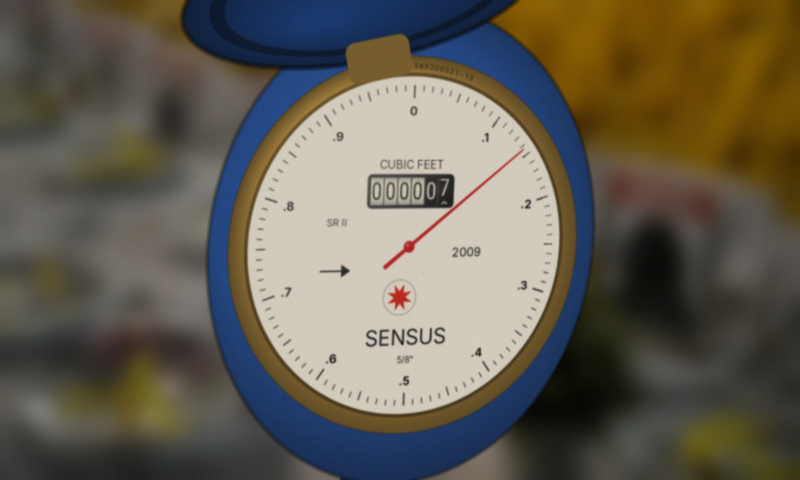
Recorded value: 7.14 ft³
